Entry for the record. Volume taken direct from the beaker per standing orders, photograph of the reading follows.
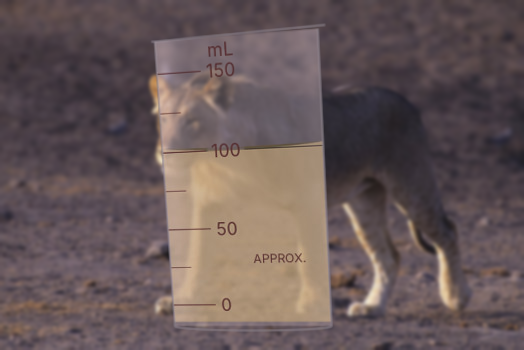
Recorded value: 100 mL
